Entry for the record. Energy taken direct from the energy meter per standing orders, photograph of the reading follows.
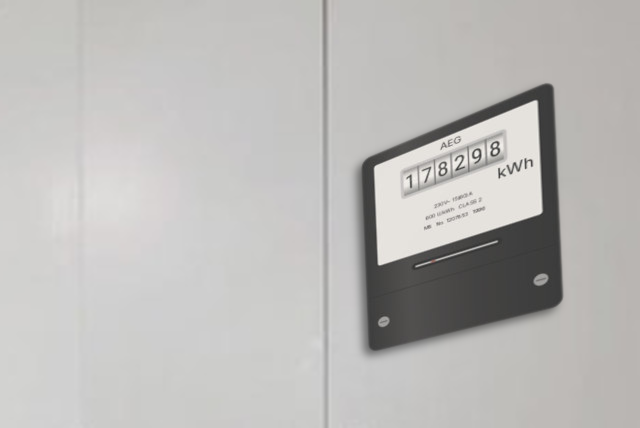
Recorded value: 178298 kWh
